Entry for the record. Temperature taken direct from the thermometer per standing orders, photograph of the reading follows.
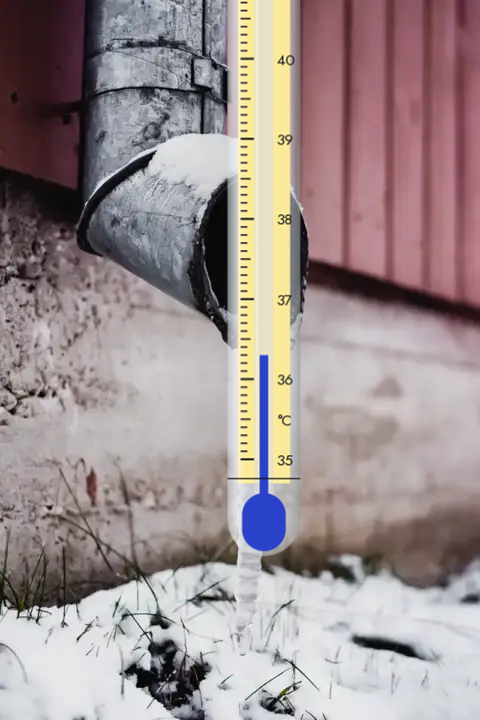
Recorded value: 36.3 °C
